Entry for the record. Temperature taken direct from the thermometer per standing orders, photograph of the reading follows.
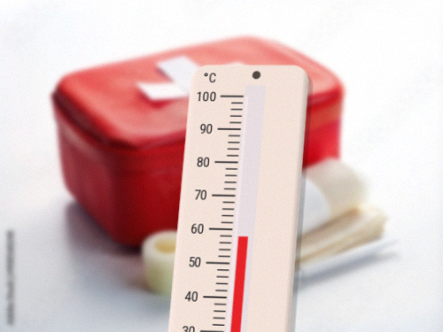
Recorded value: 58 °C
